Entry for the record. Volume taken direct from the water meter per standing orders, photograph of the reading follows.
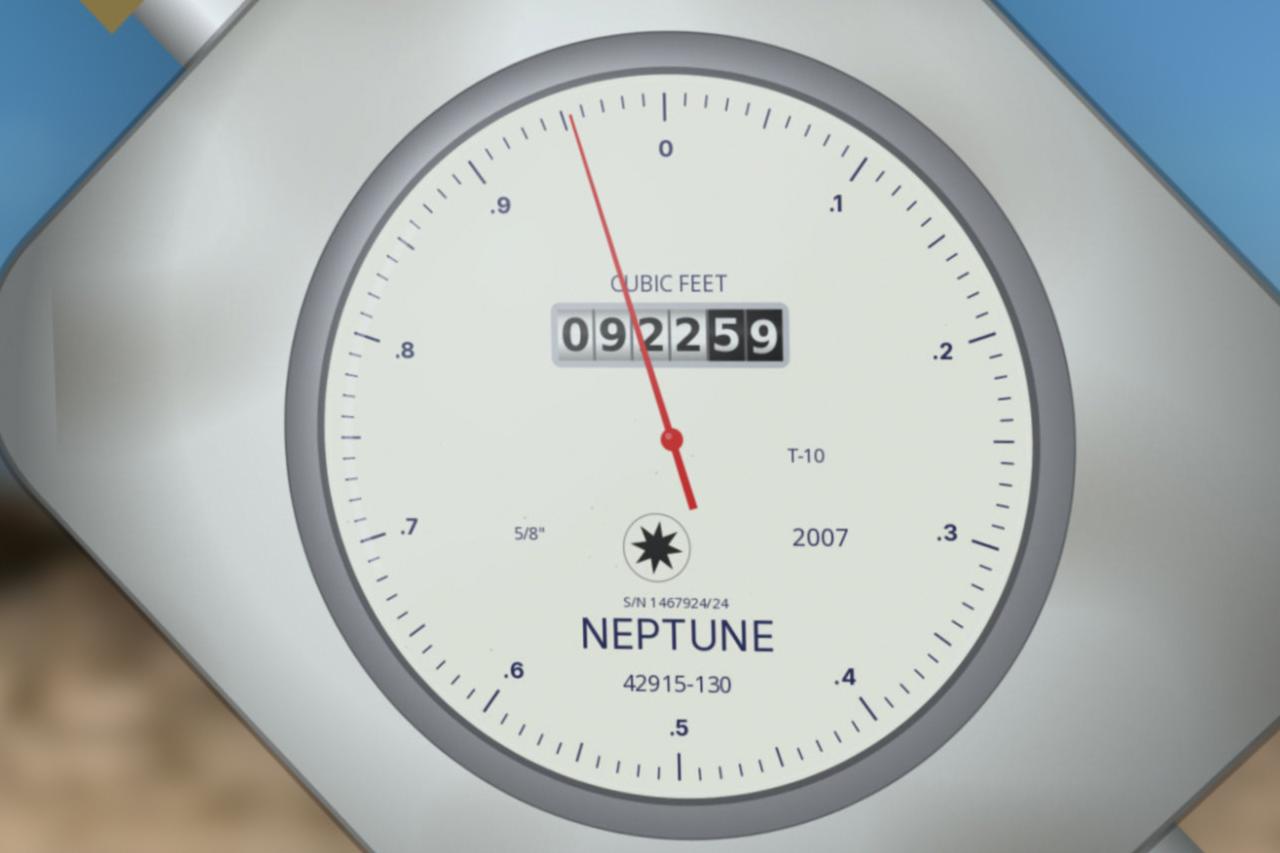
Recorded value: 92258.95 ft³
